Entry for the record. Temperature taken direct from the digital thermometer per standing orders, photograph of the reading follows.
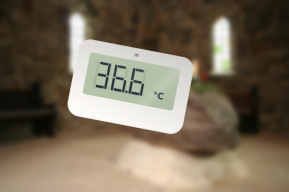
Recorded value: 36.6 °C
